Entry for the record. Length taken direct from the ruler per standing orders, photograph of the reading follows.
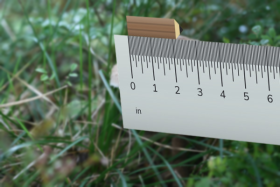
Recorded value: 2.5 in
